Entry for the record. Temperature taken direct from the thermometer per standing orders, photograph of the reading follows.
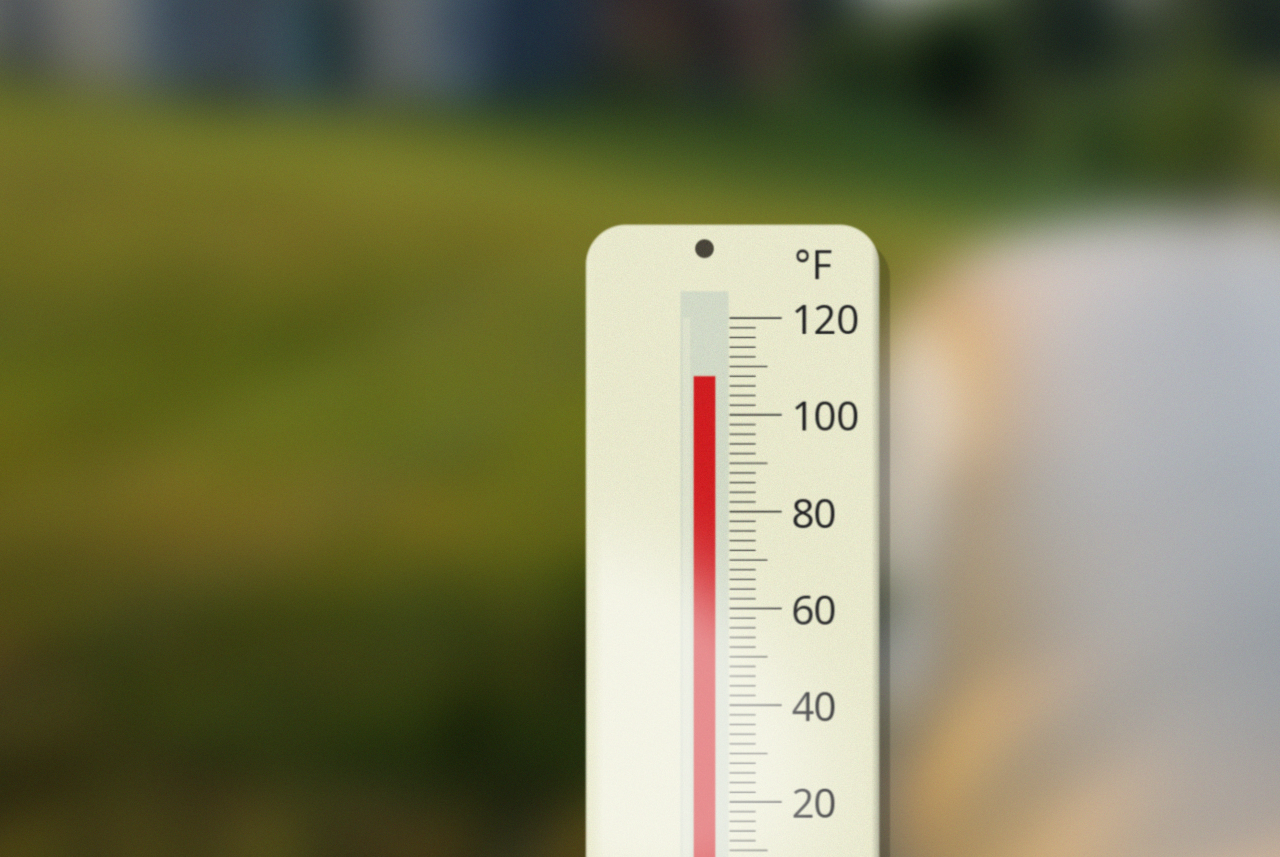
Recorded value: 108 °F
